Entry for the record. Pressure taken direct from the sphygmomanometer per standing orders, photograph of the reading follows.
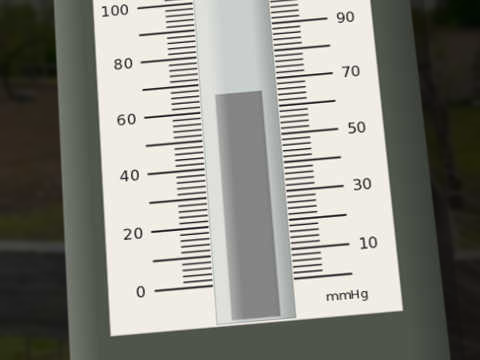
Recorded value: 66 mmHg
